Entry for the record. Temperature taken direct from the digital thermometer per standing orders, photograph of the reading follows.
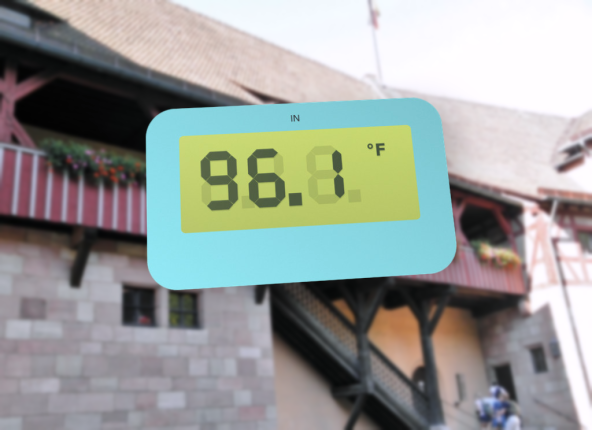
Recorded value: 96.1 °F
